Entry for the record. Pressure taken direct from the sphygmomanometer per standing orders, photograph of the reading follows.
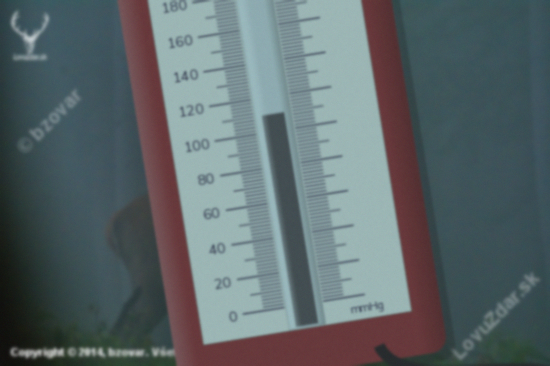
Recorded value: 110 mmHg
